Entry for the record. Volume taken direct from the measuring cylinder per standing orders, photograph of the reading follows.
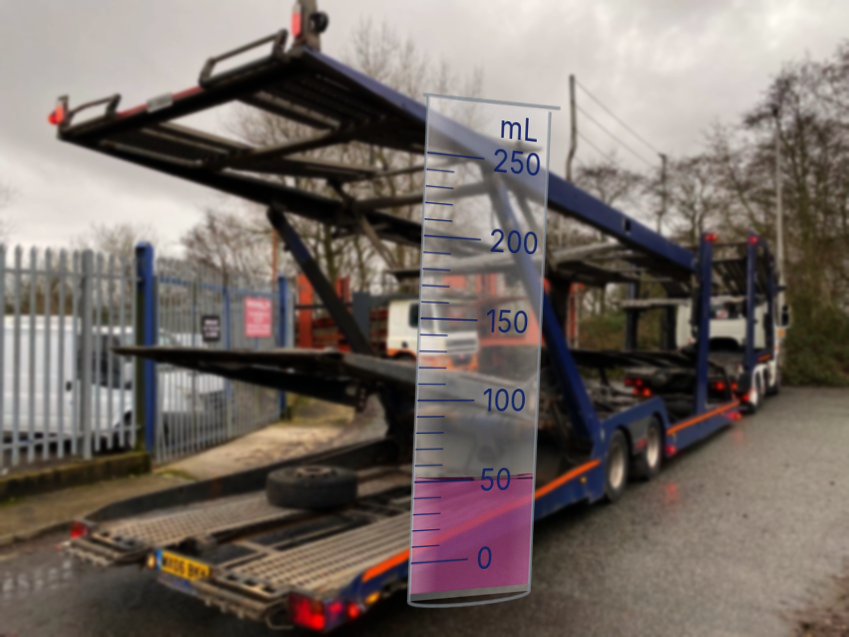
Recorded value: 50 mL
